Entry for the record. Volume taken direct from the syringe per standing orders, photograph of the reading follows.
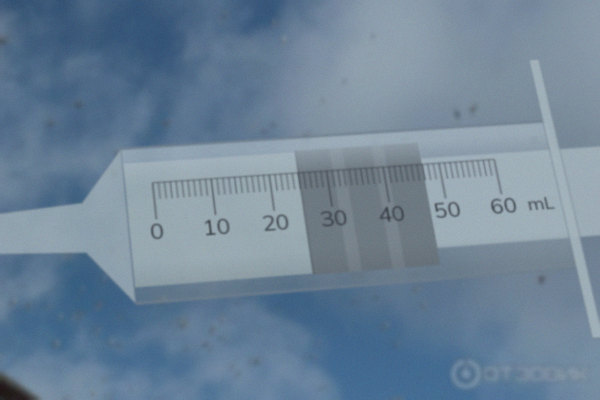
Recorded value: 25 mL
